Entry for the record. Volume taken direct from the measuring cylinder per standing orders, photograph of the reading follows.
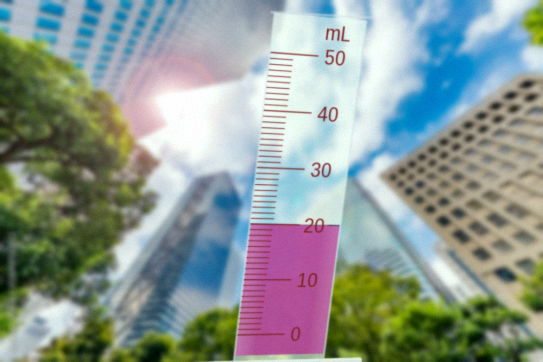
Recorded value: 20 mL
